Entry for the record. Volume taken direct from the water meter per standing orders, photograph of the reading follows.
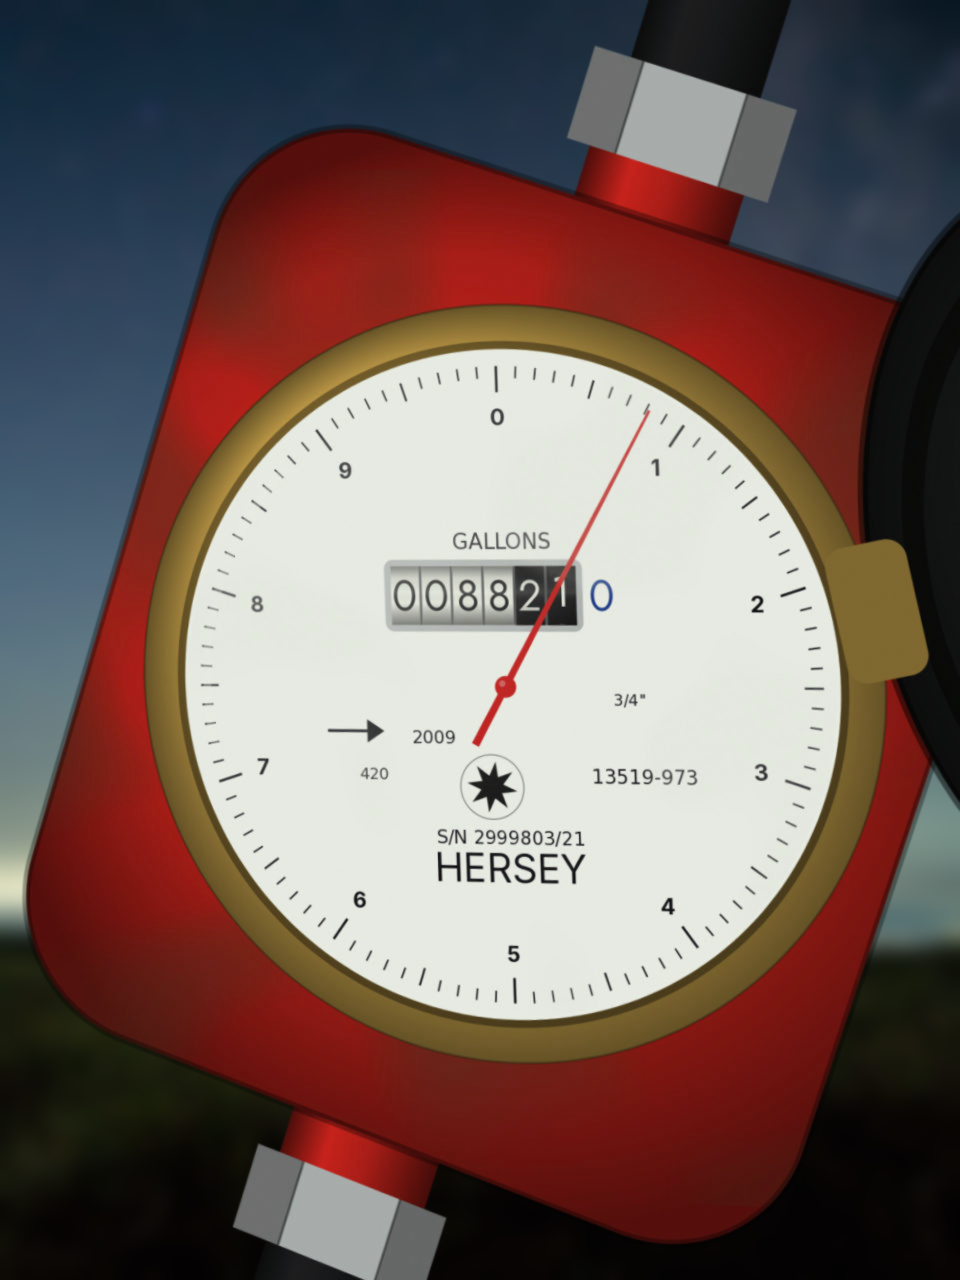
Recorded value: 88210.8 gal
